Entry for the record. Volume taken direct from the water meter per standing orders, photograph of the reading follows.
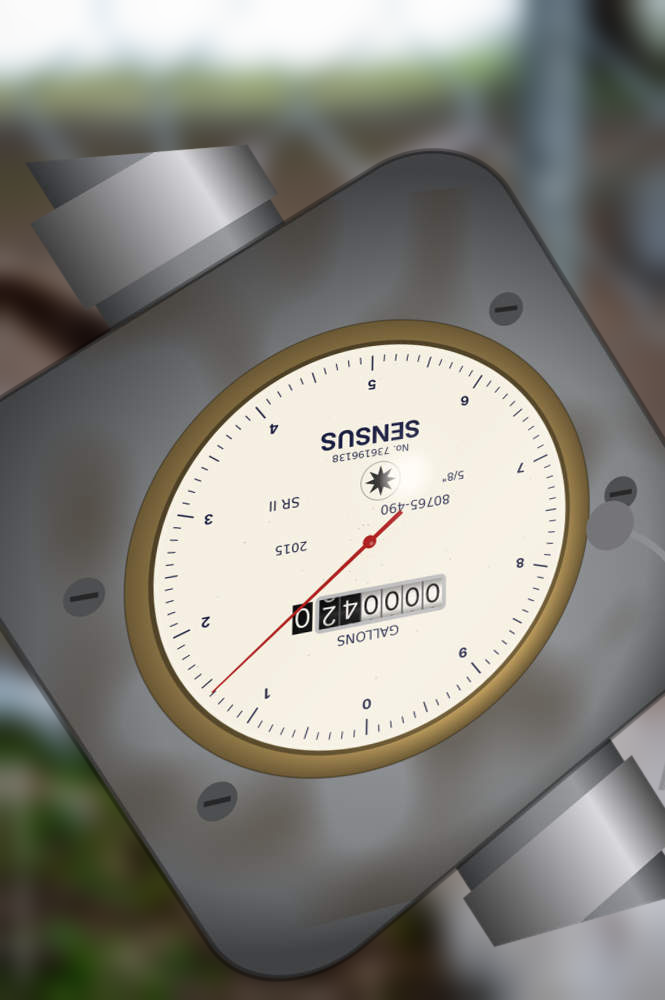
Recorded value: 421.4 gal
